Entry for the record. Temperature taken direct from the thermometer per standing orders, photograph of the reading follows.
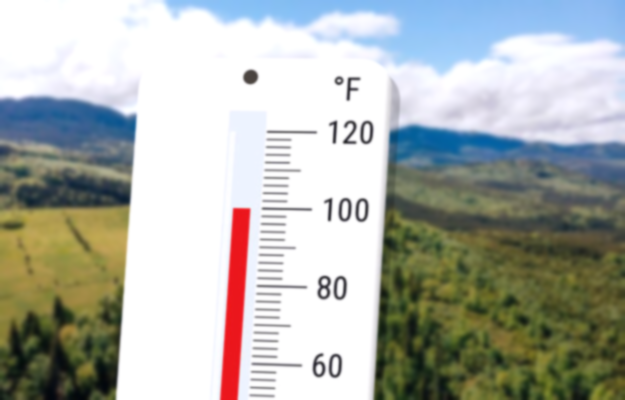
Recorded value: 100 °F
